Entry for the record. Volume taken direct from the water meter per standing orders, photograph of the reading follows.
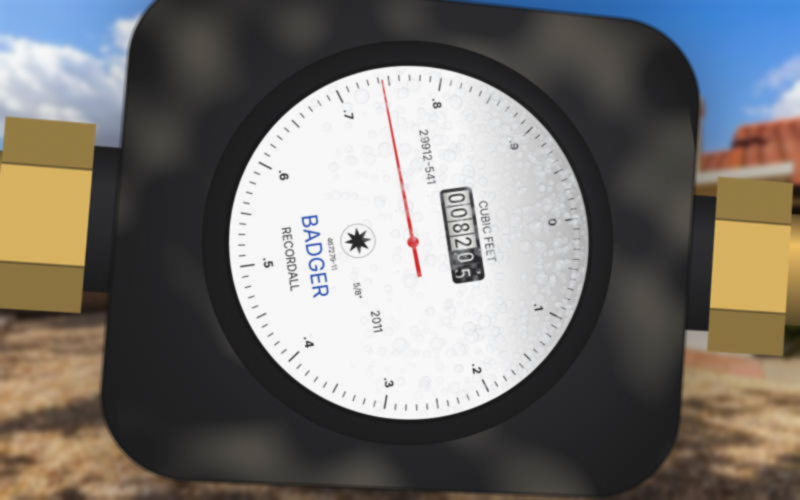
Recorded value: 8204.74 ft³
